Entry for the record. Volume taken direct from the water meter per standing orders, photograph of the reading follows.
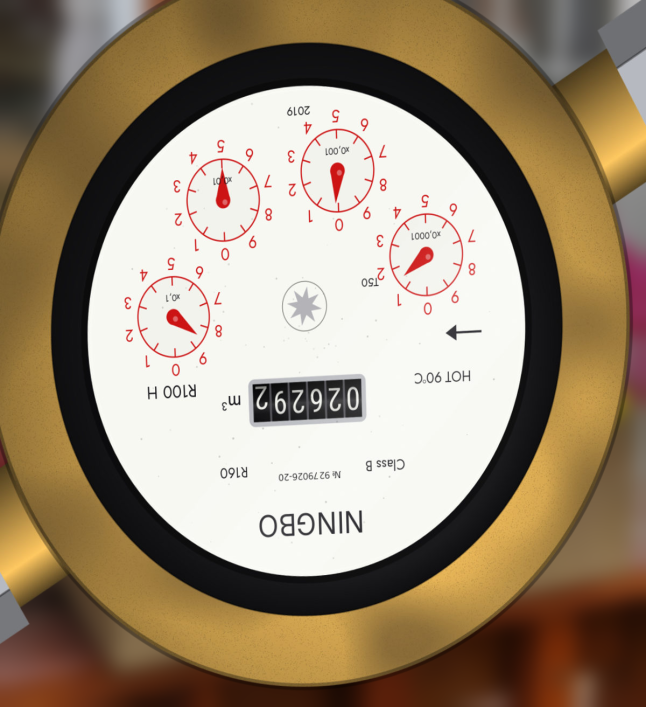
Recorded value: 26291.8501 m³
